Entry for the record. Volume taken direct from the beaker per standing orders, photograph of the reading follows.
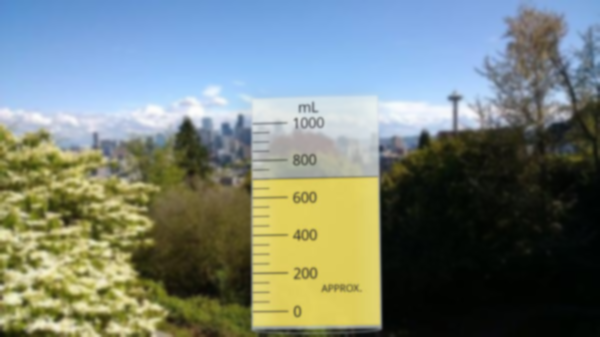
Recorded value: 700 mL
